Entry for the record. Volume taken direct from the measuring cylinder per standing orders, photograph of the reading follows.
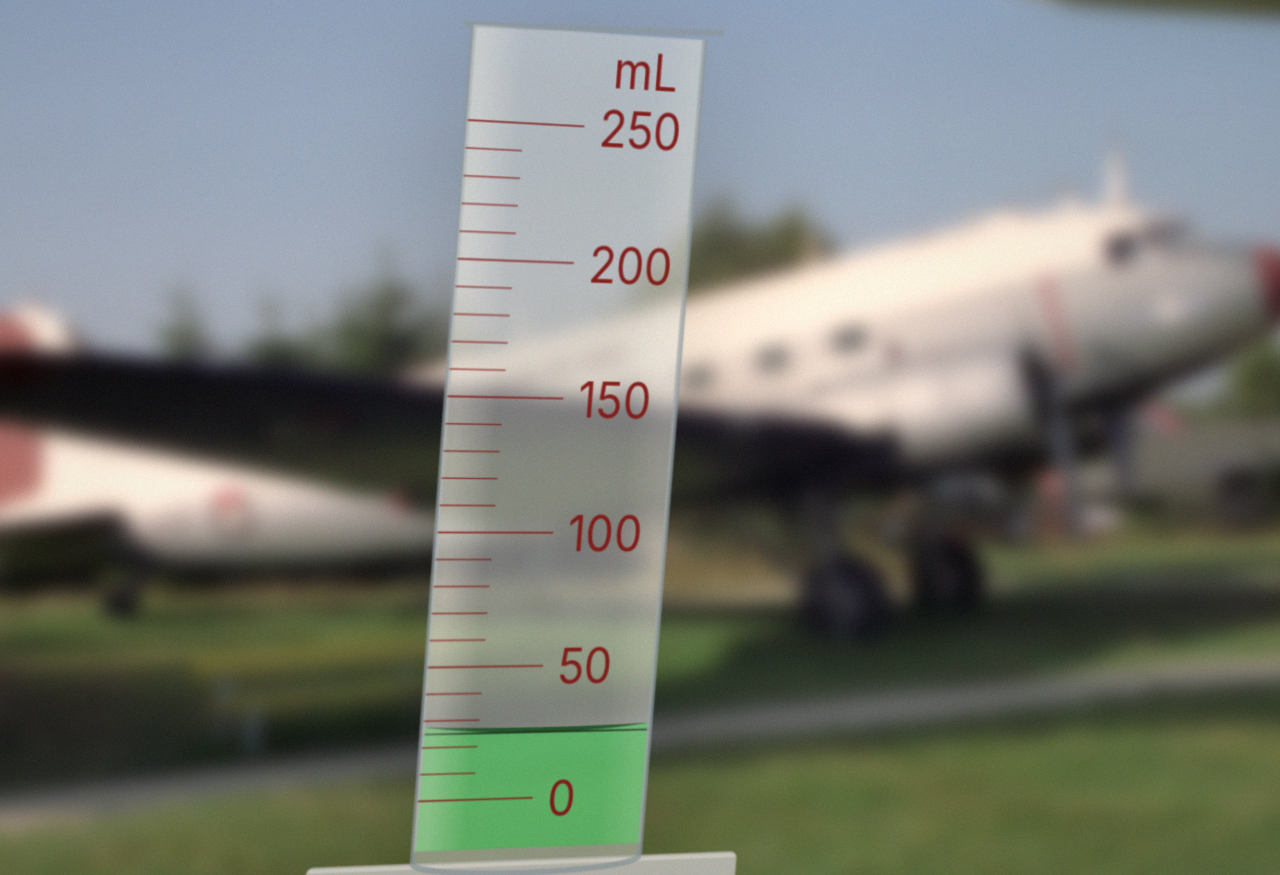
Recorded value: 25 mL
